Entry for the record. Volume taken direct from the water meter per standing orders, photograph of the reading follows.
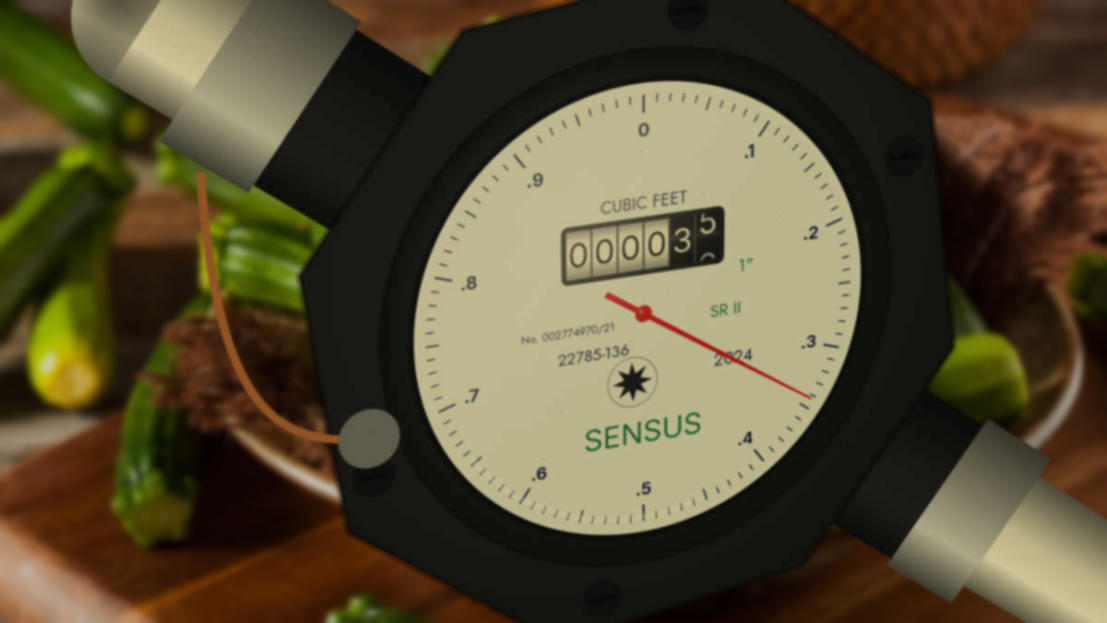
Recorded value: 35.34 ft³
